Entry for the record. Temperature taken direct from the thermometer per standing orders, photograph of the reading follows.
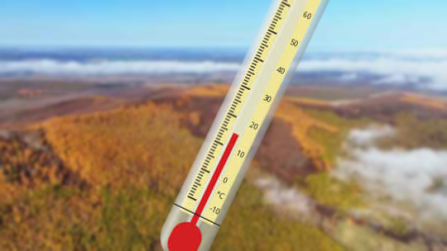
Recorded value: 15 °C
